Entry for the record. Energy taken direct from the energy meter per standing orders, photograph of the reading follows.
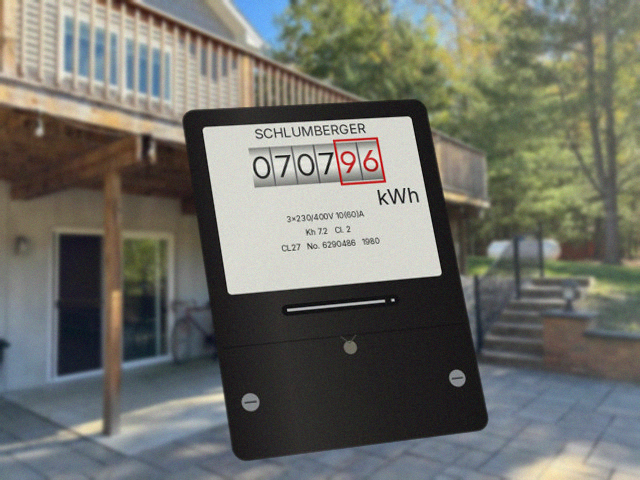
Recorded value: 707.96 kWh
